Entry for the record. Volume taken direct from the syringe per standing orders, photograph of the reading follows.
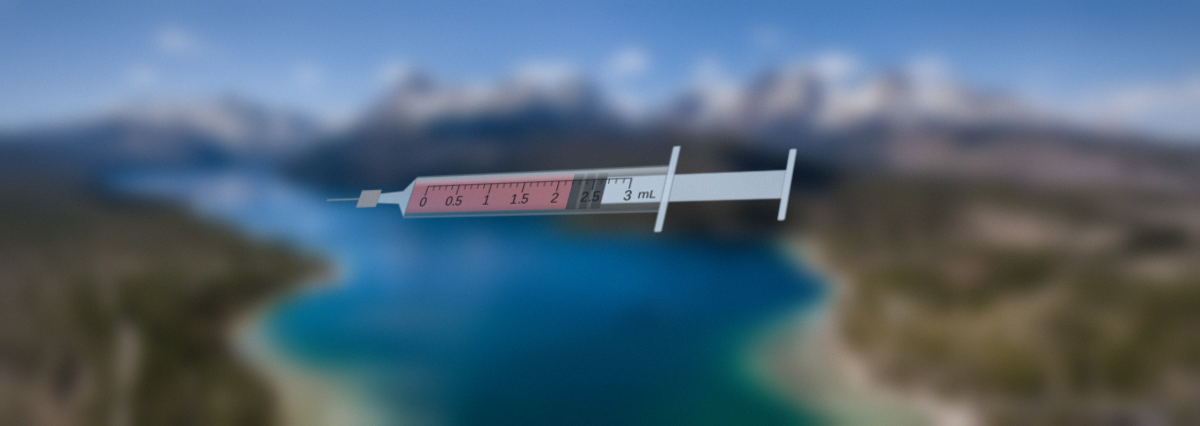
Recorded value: 2.2 mL
